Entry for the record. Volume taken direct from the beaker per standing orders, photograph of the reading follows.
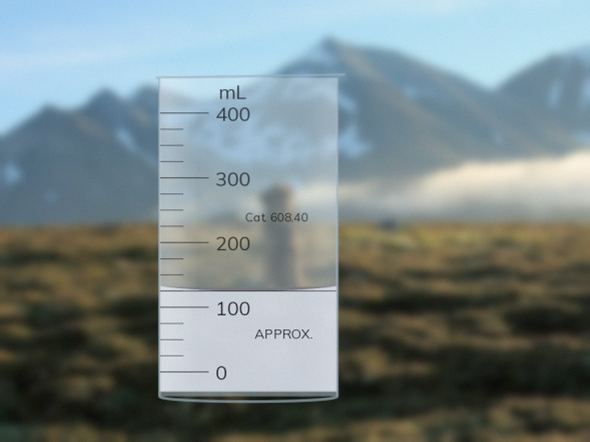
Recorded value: 125 mL
